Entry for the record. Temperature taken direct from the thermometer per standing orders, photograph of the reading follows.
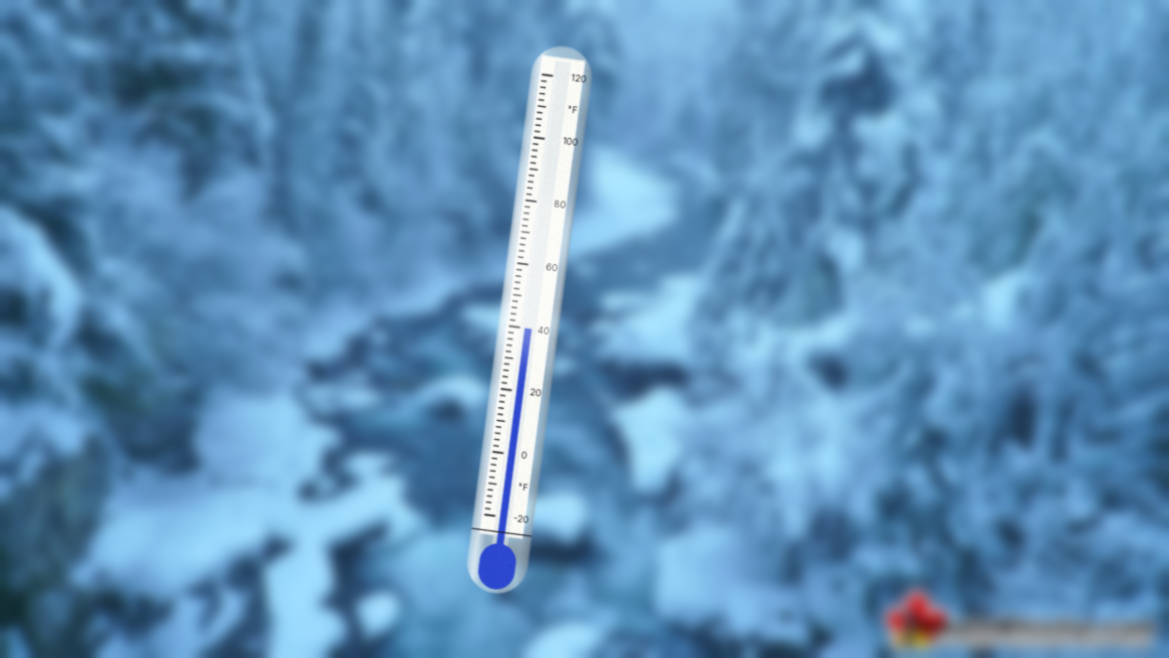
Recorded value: 40 °F
